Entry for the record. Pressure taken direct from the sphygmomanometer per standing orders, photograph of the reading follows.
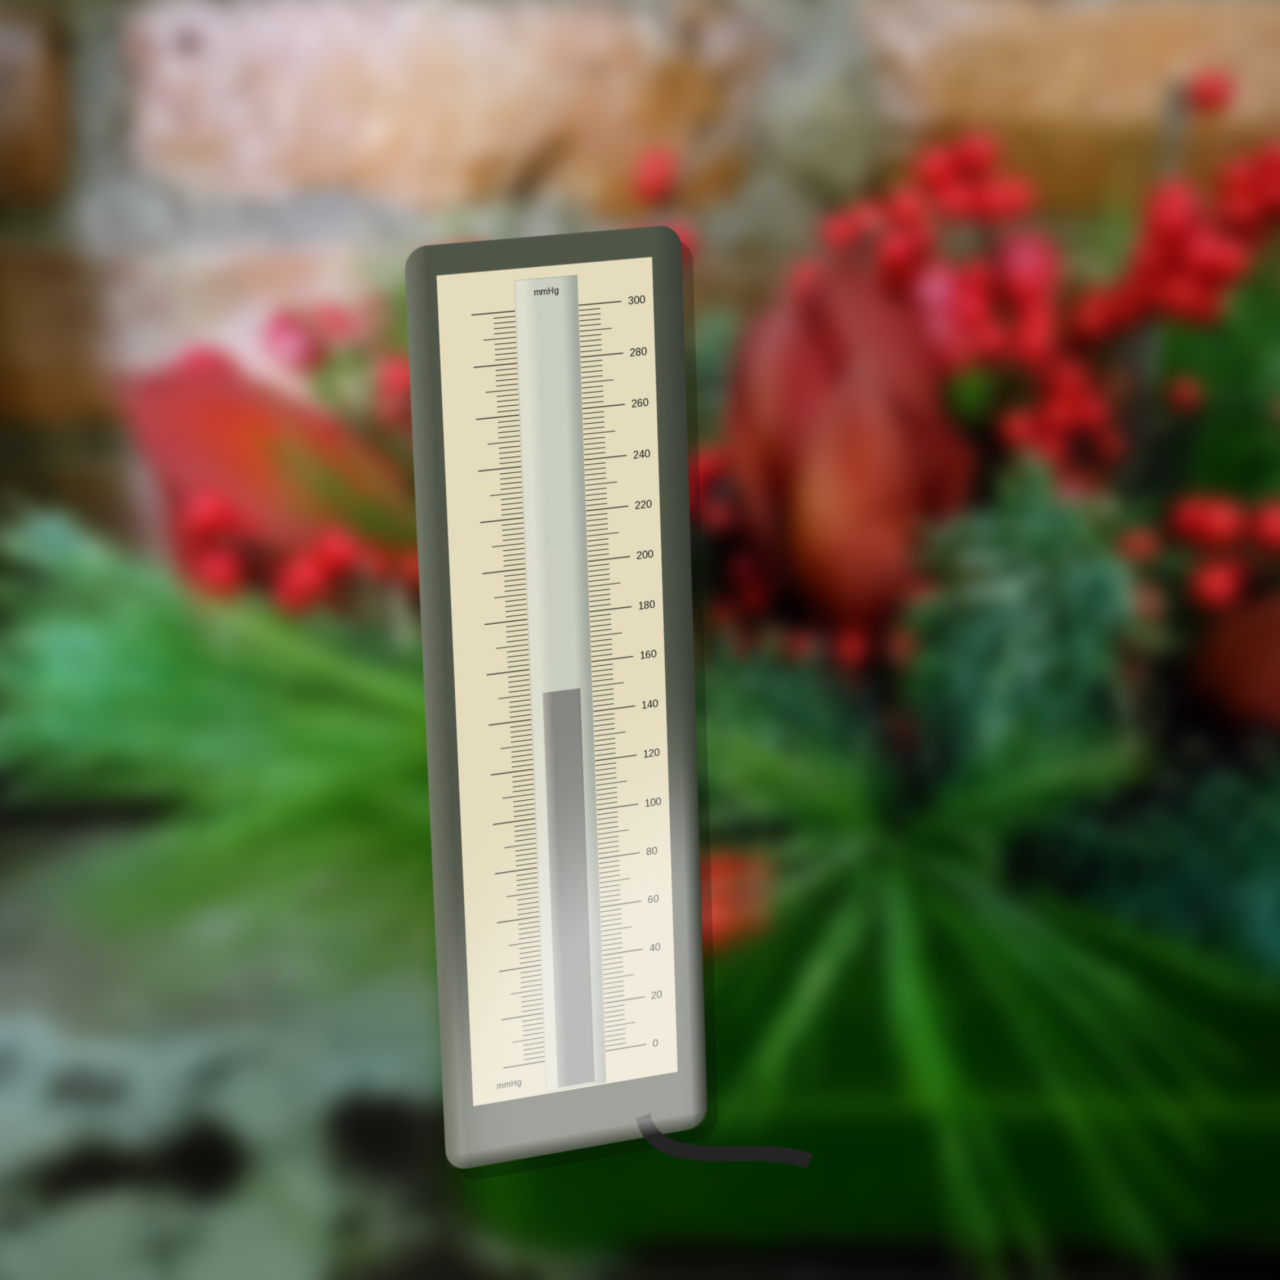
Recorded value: 150 mmHg
